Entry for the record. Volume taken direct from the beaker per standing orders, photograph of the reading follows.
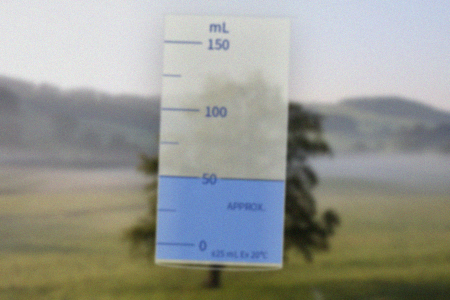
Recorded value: 50 mL
